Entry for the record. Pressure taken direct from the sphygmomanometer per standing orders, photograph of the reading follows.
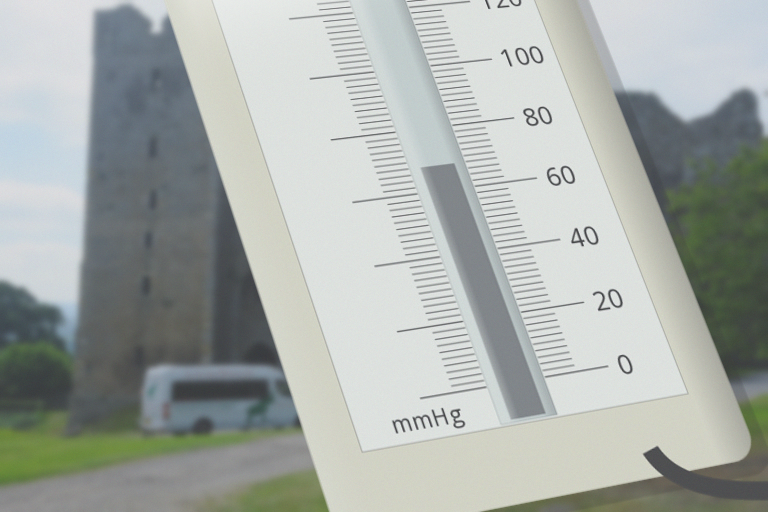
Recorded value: 68 mmHg
